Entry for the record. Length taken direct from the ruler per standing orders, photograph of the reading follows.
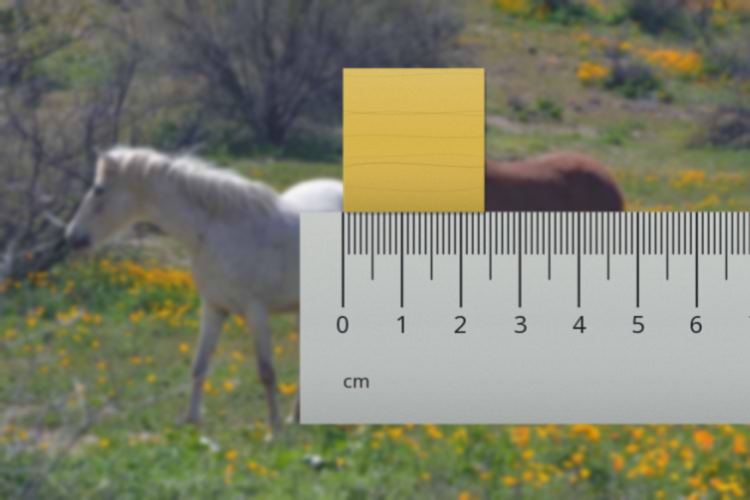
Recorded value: 2.4 cm
